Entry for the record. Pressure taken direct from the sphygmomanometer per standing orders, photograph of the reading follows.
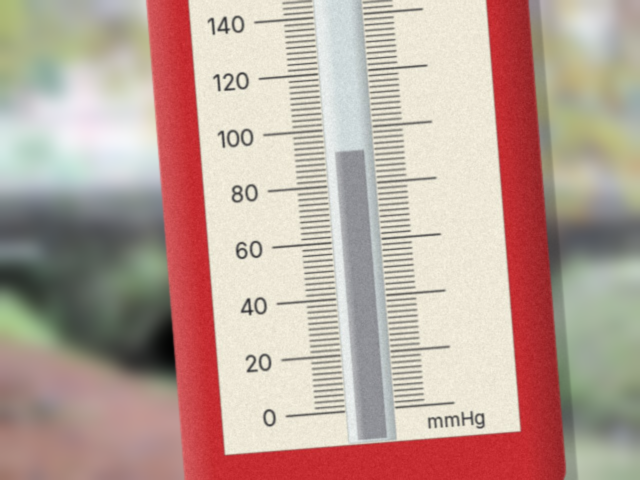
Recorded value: 92 mmHg
